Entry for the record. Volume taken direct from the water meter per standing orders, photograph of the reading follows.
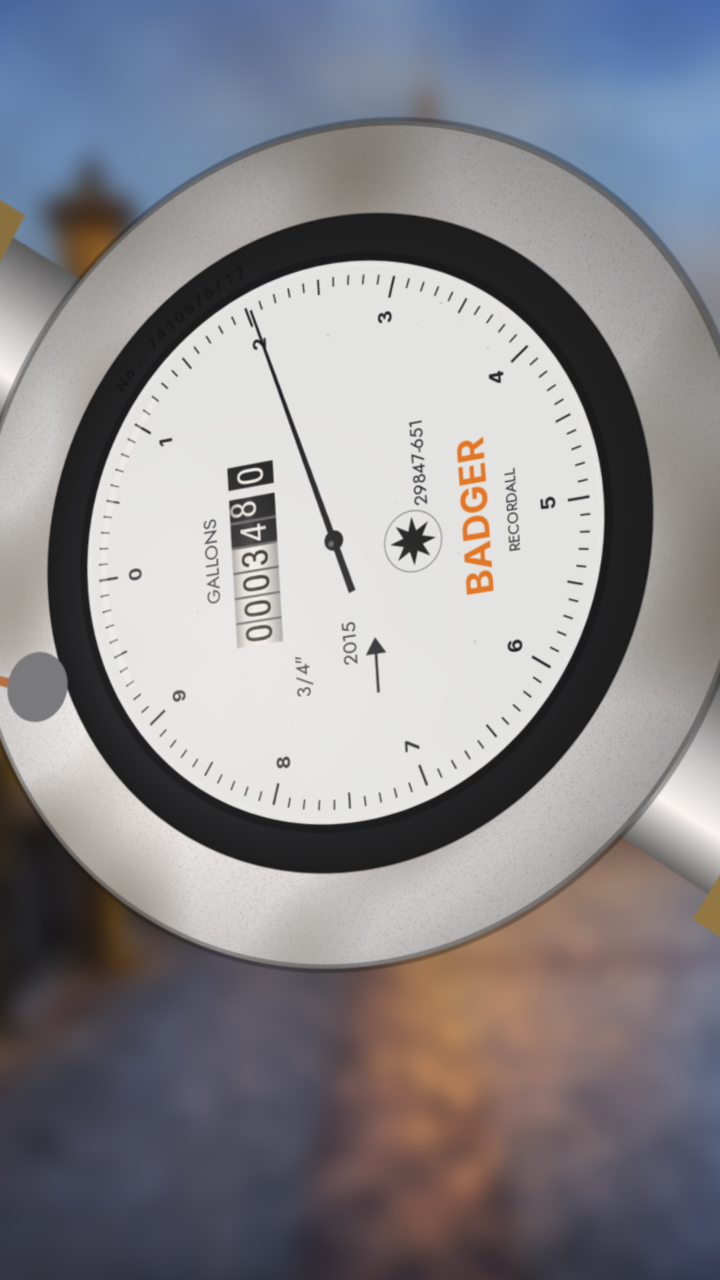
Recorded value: 3482.0 gal
